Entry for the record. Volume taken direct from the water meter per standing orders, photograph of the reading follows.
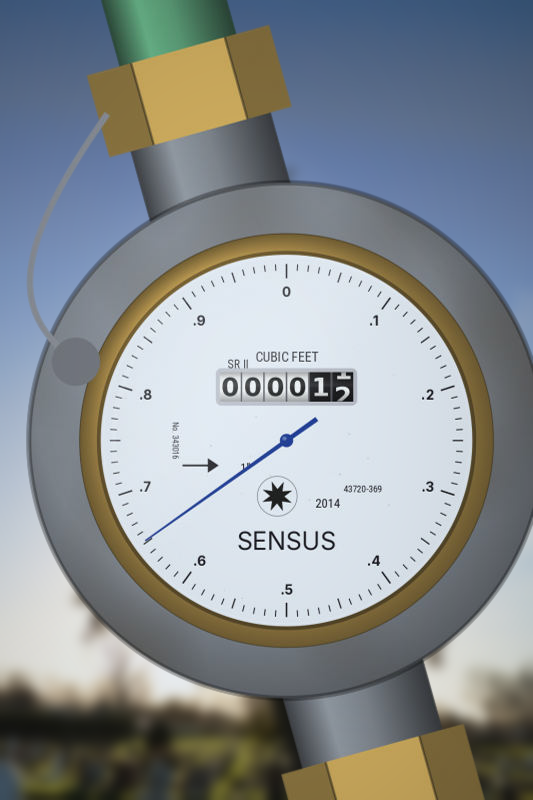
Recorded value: 11.65 ft³
